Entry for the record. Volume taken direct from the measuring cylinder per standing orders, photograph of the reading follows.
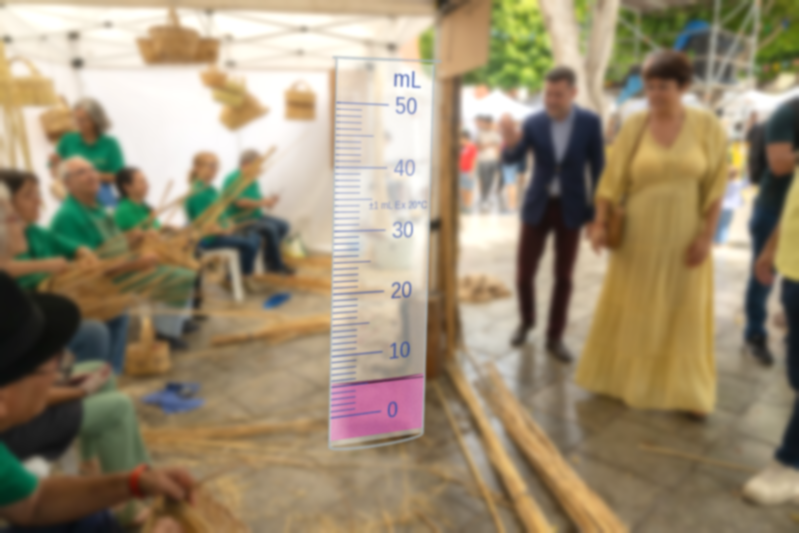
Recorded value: 5 mL
